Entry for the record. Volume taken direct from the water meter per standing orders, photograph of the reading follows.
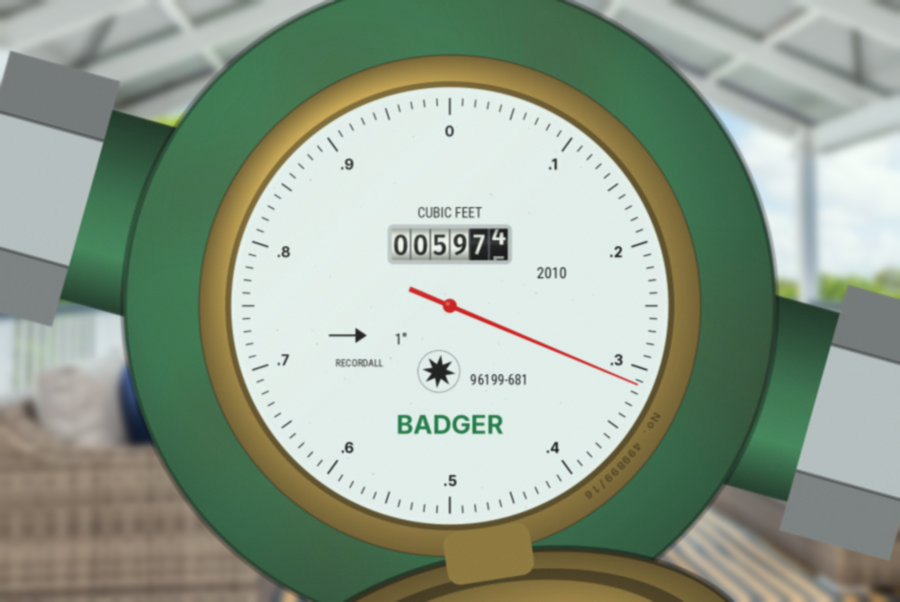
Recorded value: 5974.31 ft³
